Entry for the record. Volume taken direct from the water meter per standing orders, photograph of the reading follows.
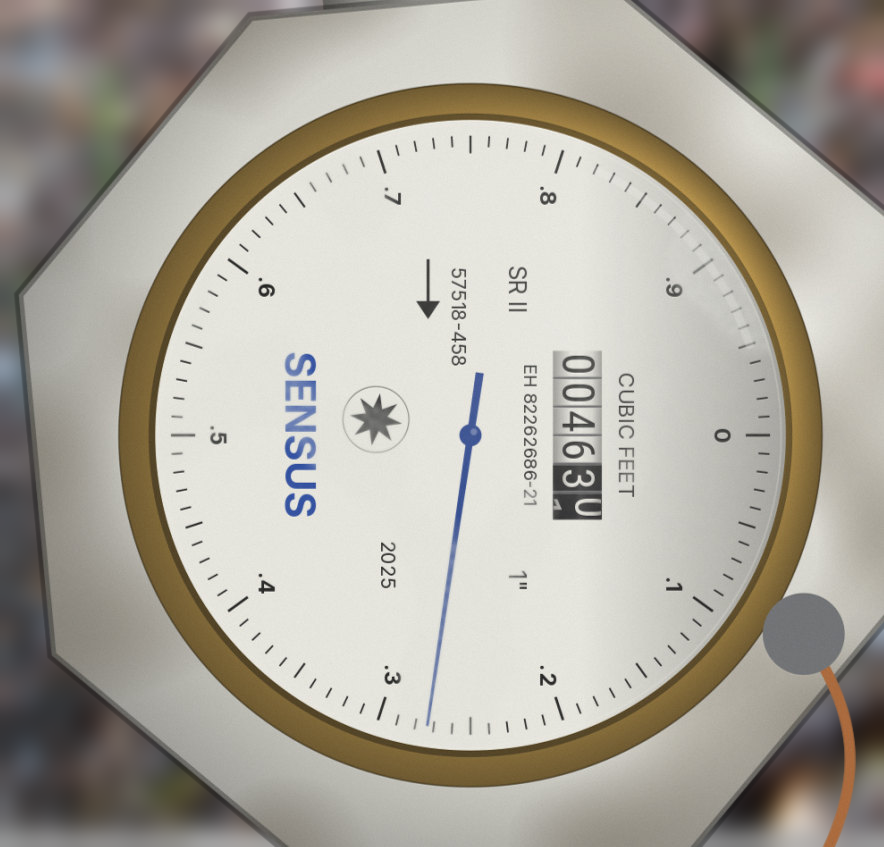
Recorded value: 4630.27 ft³
